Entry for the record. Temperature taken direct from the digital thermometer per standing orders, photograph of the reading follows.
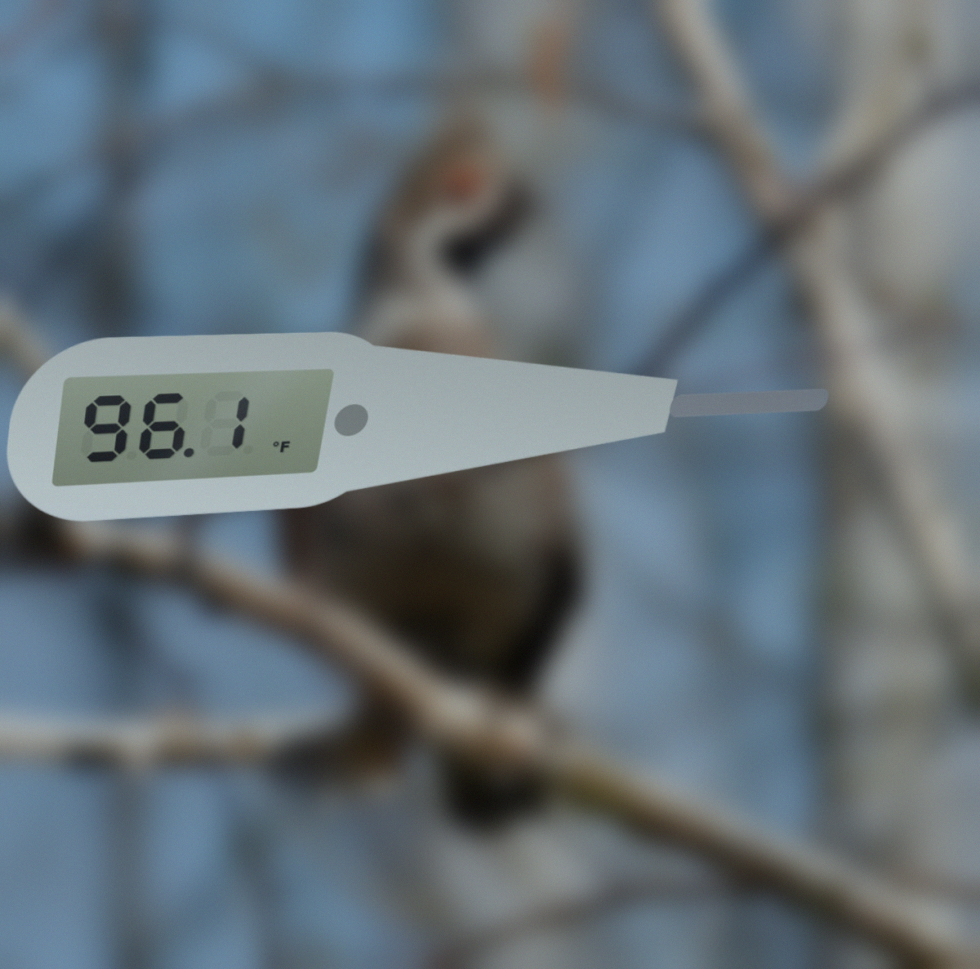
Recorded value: 96.1 °F
